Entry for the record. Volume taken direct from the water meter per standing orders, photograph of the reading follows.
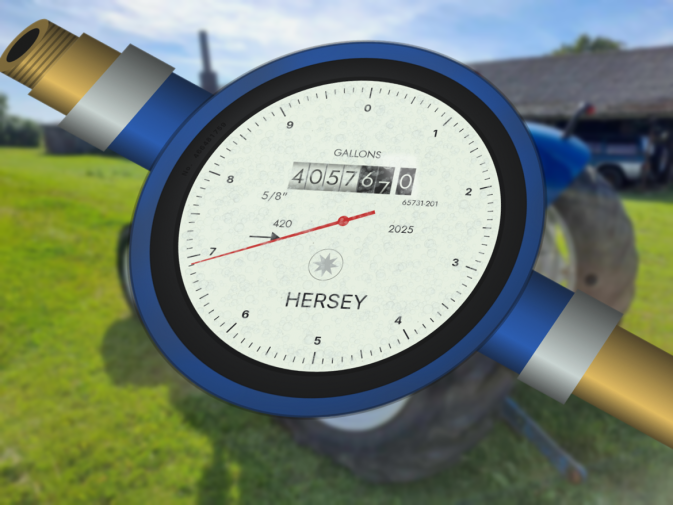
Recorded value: 4057666.9 gal
